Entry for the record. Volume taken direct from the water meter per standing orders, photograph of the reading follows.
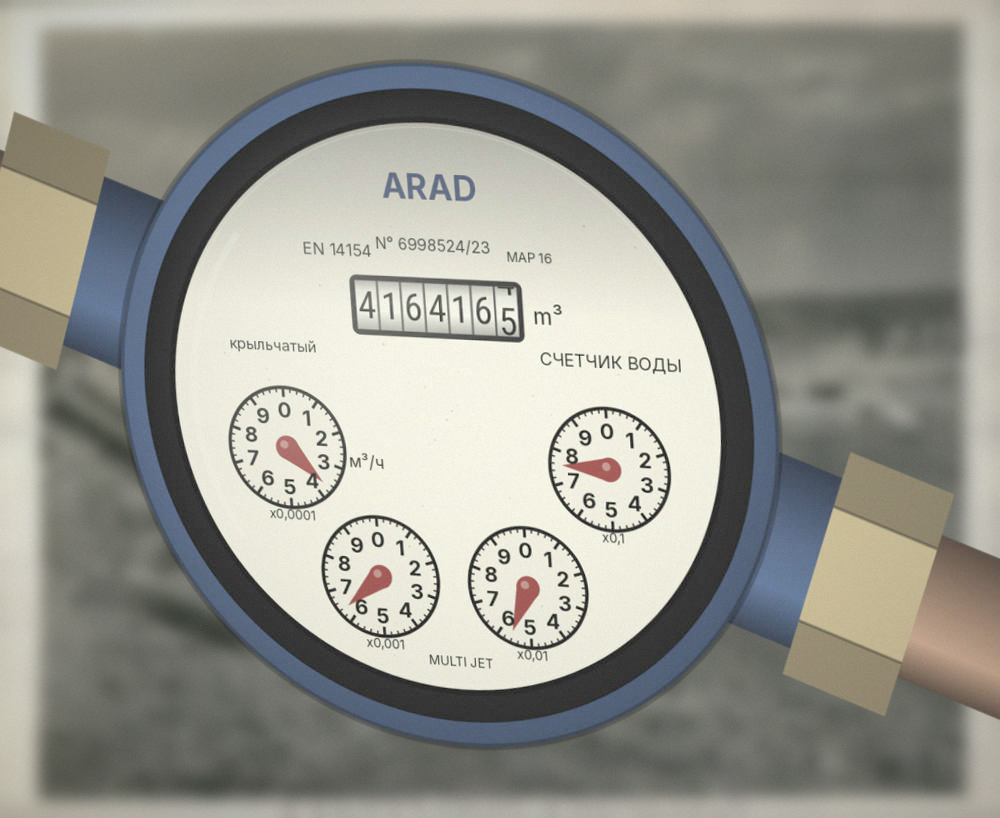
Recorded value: 4164164.7563 m³
